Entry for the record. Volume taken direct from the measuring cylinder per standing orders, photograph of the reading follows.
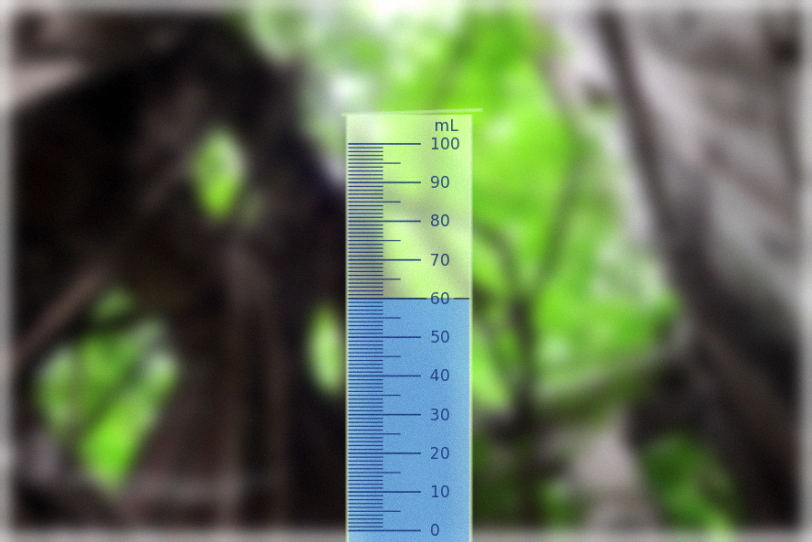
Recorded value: 60 mL
